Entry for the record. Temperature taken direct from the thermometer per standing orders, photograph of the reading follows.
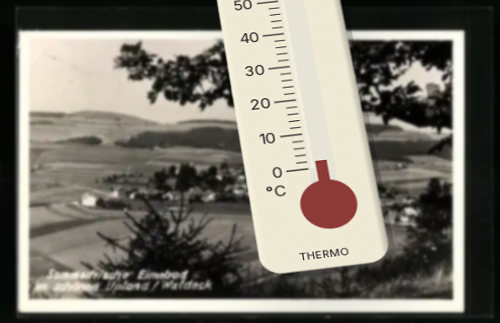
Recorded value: 2 °C
